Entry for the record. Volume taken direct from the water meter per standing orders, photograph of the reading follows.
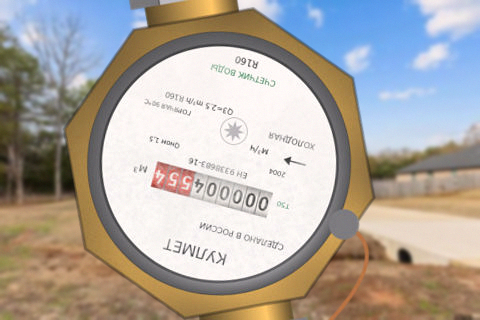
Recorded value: 4.554 m³
